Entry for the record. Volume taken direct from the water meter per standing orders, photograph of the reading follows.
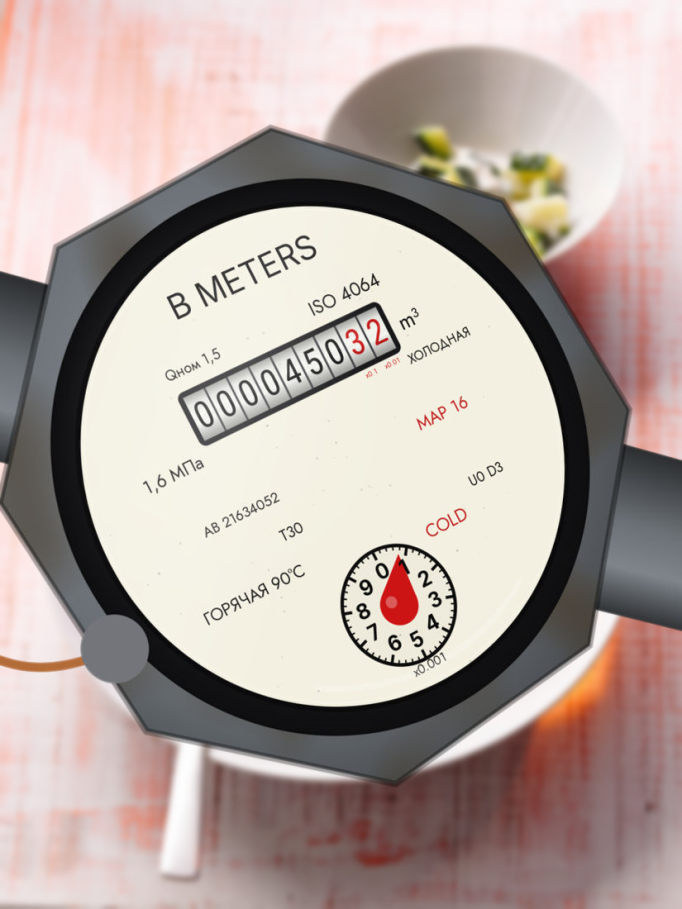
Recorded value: 450.320 m³
